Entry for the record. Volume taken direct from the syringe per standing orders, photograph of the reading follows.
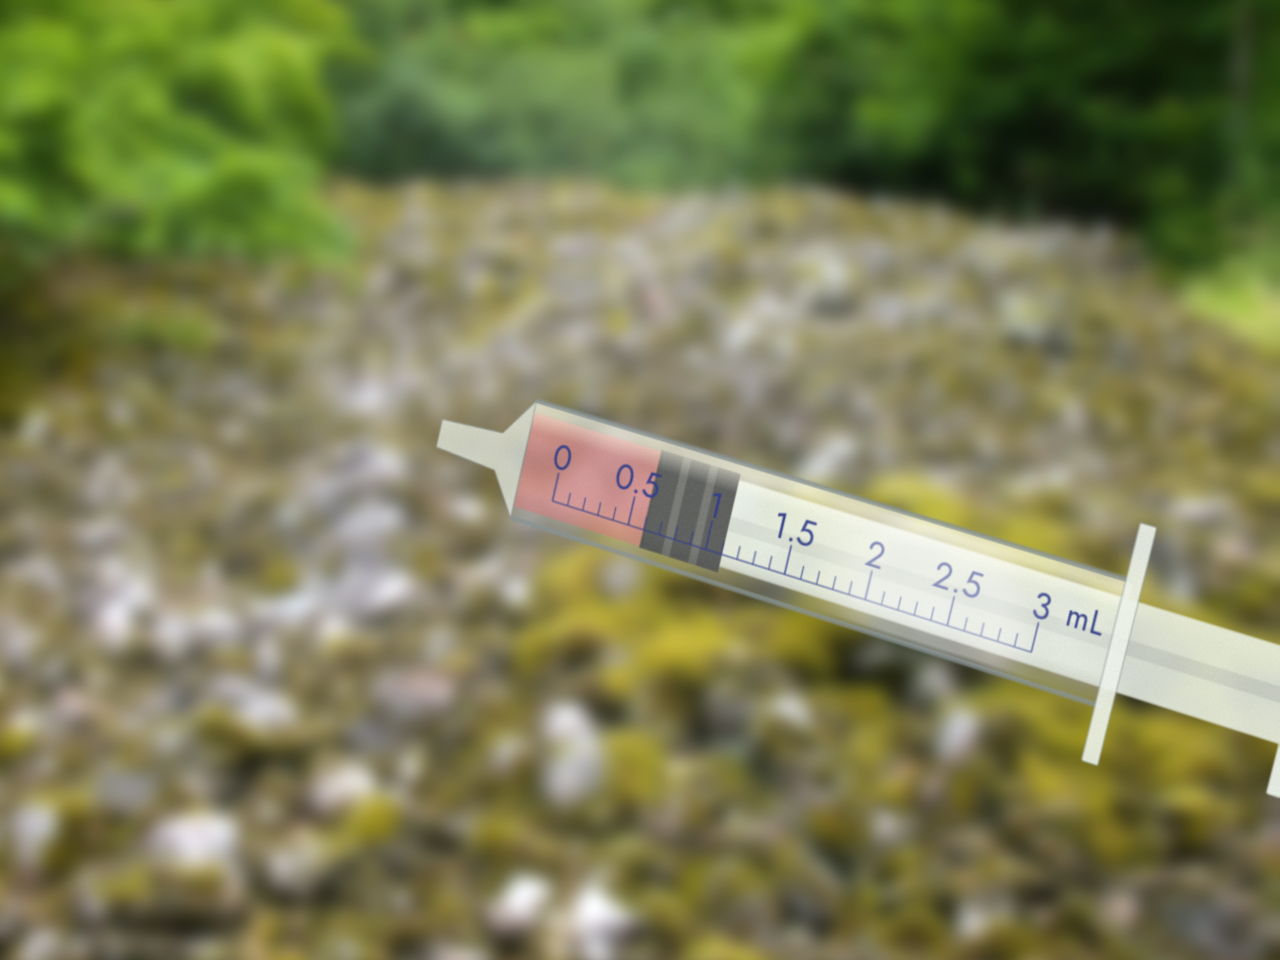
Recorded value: 0.6 mL
